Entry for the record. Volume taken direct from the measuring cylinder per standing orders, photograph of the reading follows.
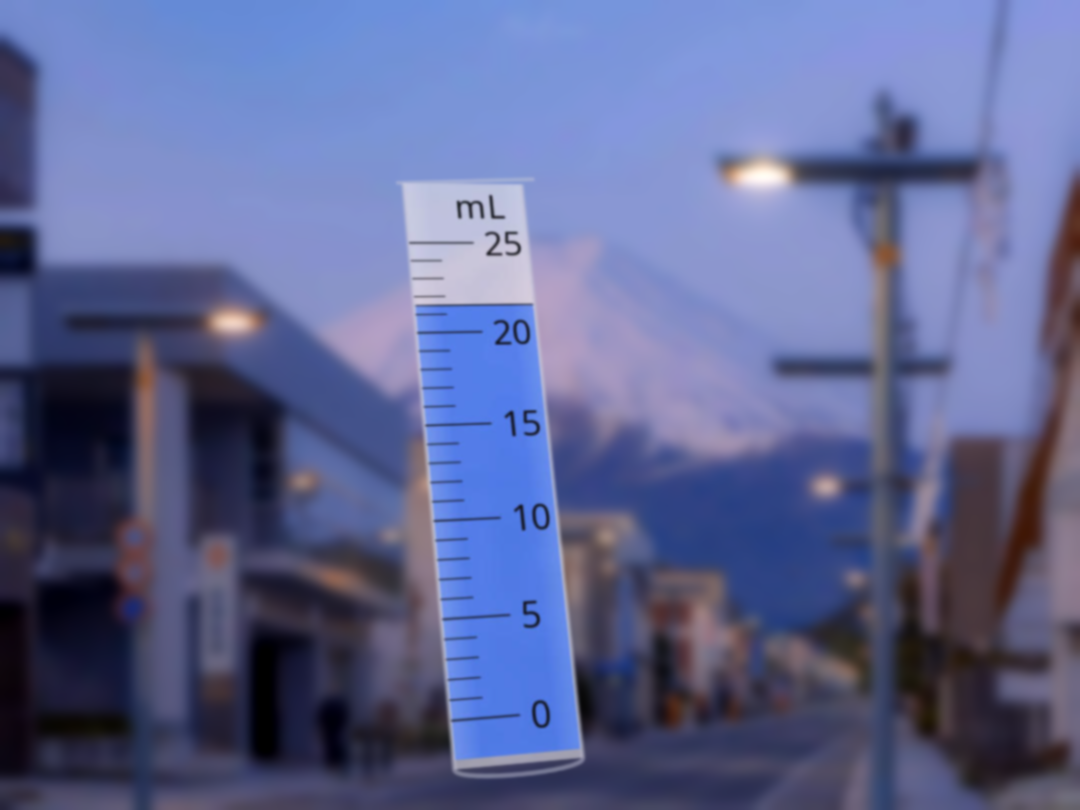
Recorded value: 21.5 mL
